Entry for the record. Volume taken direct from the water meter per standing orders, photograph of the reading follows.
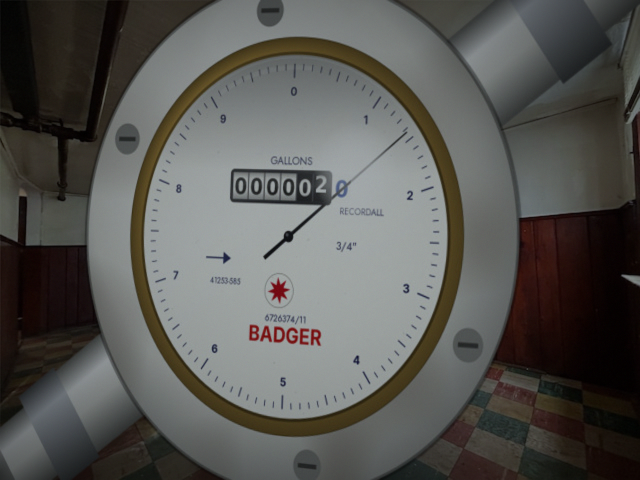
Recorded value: 21.4 gal
